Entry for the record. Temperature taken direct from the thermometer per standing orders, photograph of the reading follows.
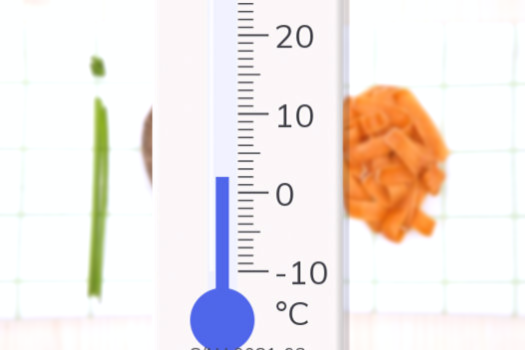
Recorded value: 2 °C
